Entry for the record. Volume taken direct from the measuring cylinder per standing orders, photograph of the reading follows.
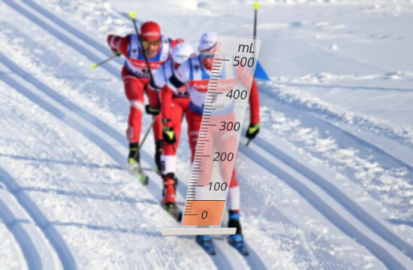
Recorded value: 50 mL
